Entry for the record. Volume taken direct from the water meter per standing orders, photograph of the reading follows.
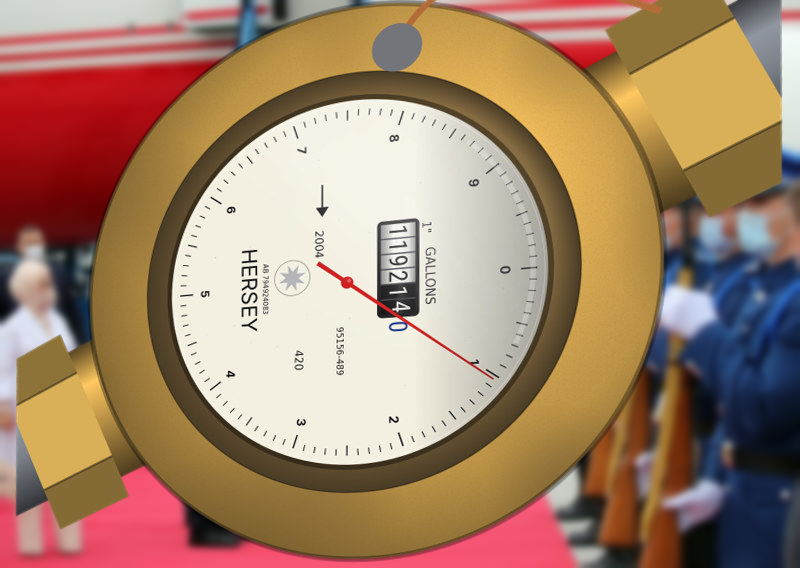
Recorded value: 1192141.0 gal
